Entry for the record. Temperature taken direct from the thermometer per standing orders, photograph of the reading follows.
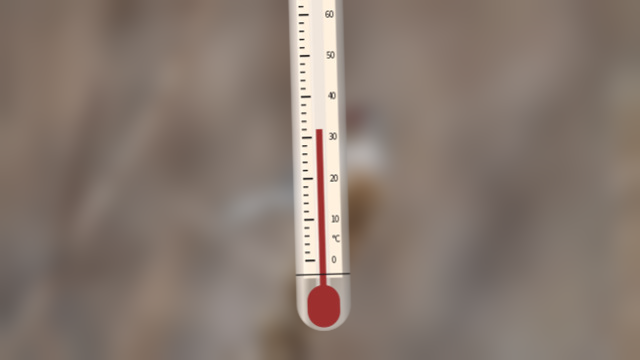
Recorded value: 32 °C
